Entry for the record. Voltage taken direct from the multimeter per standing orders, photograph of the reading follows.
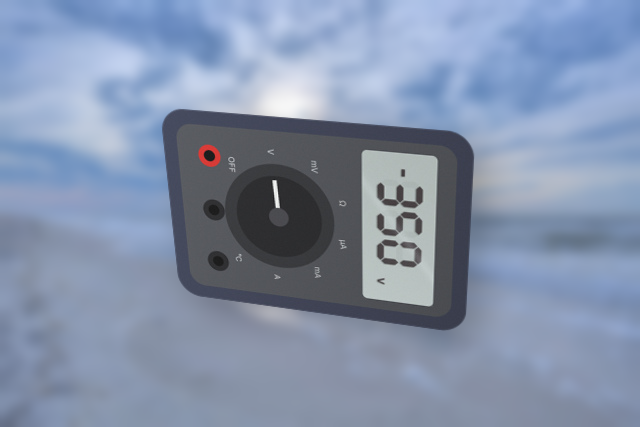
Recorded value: -350 V
